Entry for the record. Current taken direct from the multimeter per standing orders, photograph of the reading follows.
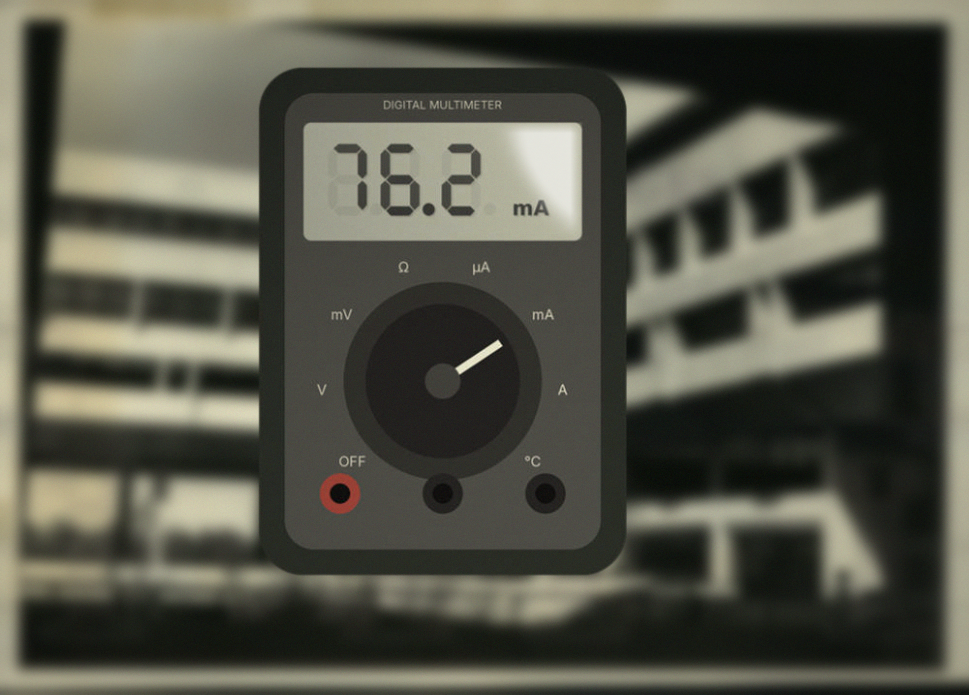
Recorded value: 76.2 mA
